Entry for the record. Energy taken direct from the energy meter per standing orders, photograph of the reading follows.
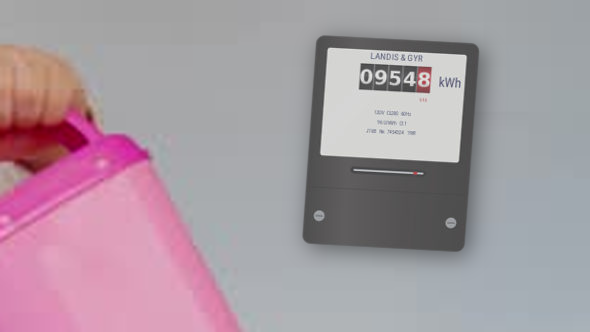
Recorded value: 954.8 kWh
